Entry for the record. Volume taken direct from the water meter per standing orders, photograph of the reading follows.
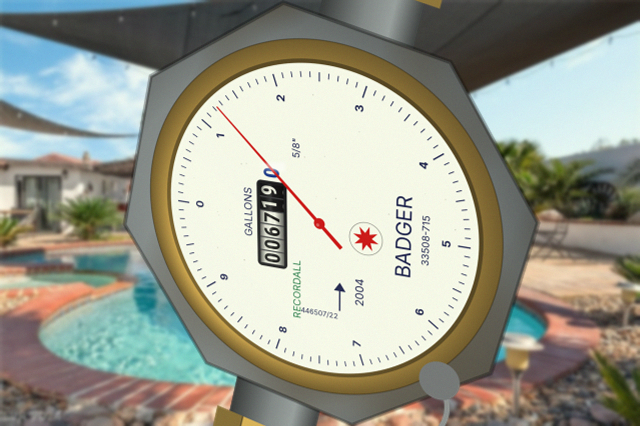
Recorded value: 67191.2 gal
